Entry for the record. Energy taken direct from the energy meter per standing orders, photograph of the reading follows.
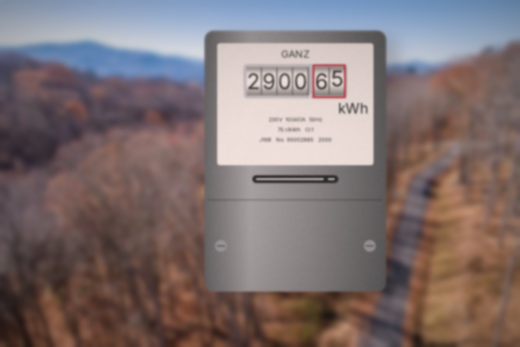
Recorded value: 2900.65 kWh
